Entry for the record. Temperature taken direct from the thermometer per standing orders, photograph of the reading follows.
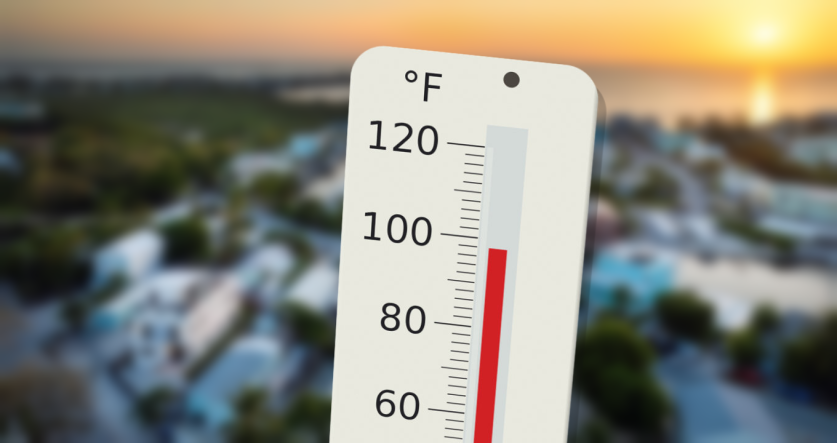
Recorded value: 98 °F
